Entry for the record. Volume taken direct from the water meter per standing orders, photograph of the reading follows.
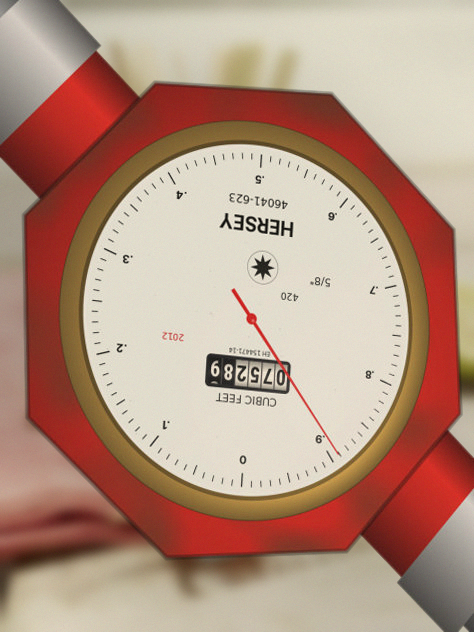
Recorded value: 75288.89 ft³
